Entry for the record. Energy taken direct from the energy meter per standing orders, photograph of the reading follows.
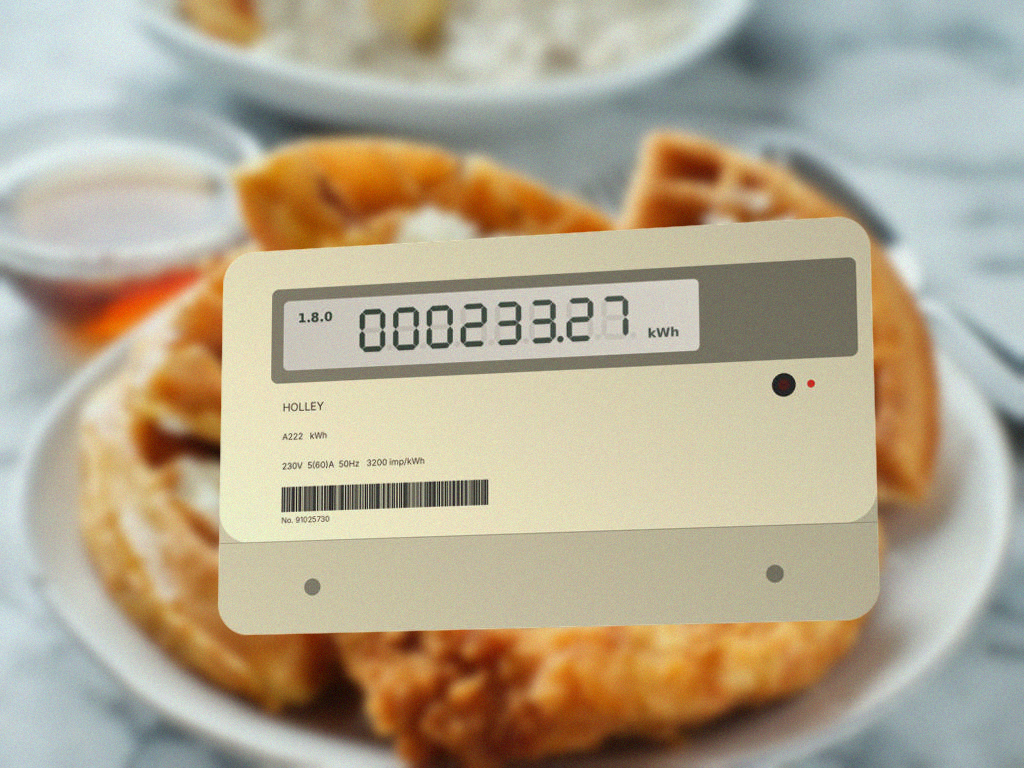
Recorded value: 233.27 kWh
